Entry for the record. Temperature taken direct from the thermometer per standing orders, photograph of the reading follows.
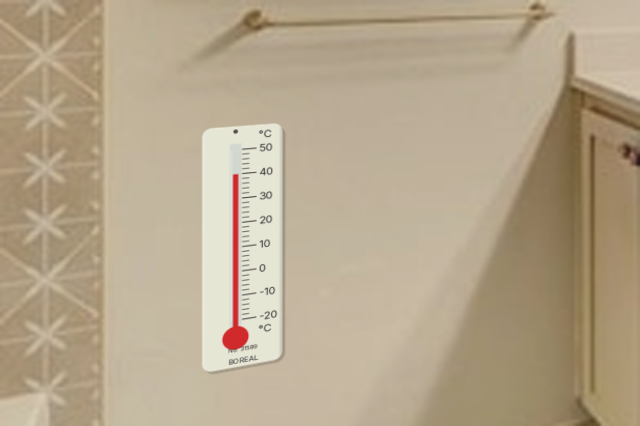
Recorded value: 40 °C
